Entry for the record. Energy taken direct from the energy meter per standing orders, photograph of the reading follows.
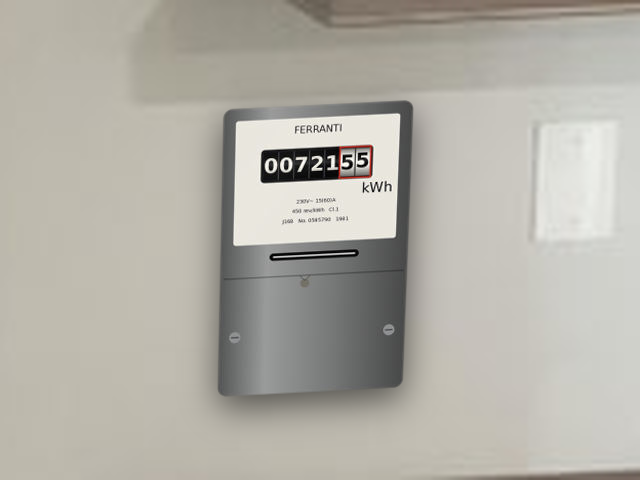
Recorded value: 721.55 kWh
